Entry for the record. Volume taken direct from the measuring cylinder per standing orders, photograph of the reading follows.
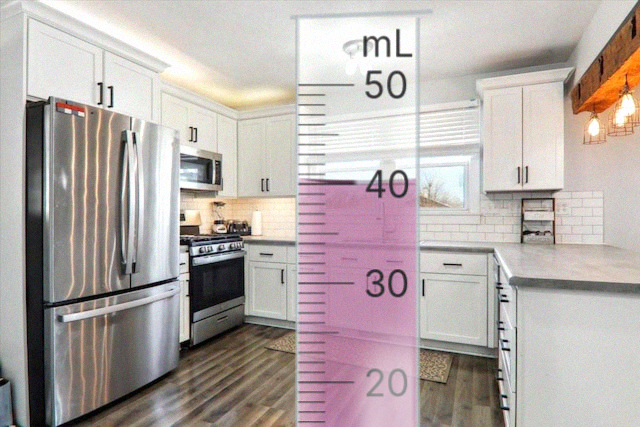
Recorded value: 40 mL
